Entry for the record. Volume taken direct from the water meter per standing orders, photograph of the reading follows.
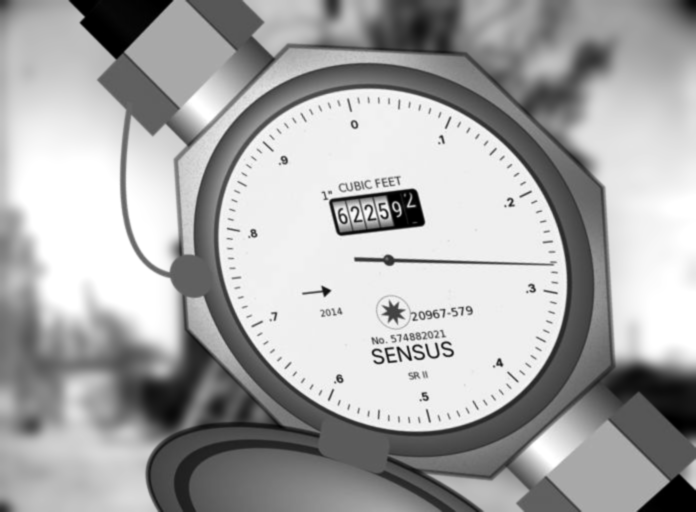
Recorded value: 622592.27 ft³
